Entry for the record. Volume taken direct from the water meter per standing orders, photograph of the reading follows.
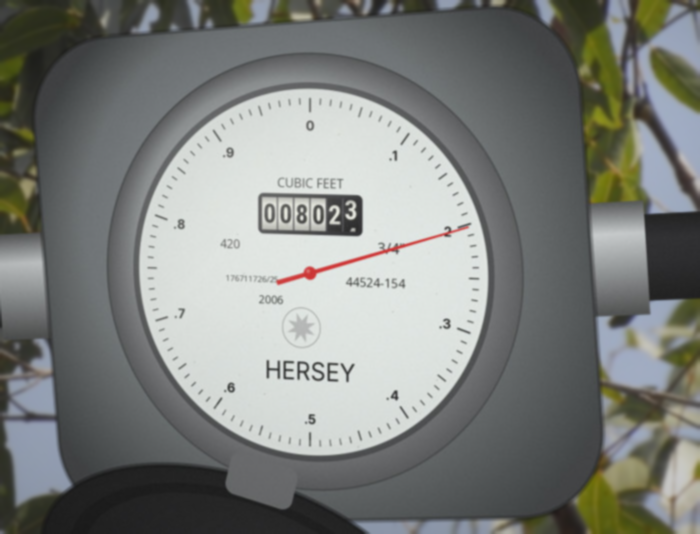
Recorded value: 8023.20 ft³
